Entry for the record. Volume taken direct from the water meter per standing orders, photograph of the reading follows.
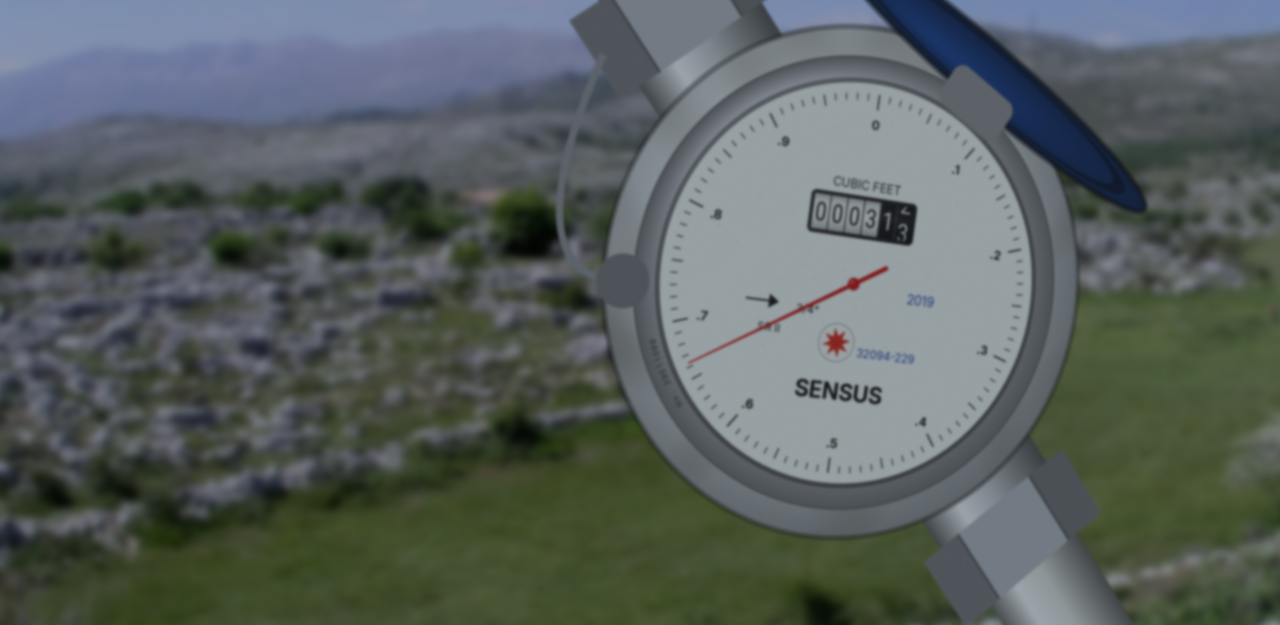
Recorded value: 312.66 ft³
